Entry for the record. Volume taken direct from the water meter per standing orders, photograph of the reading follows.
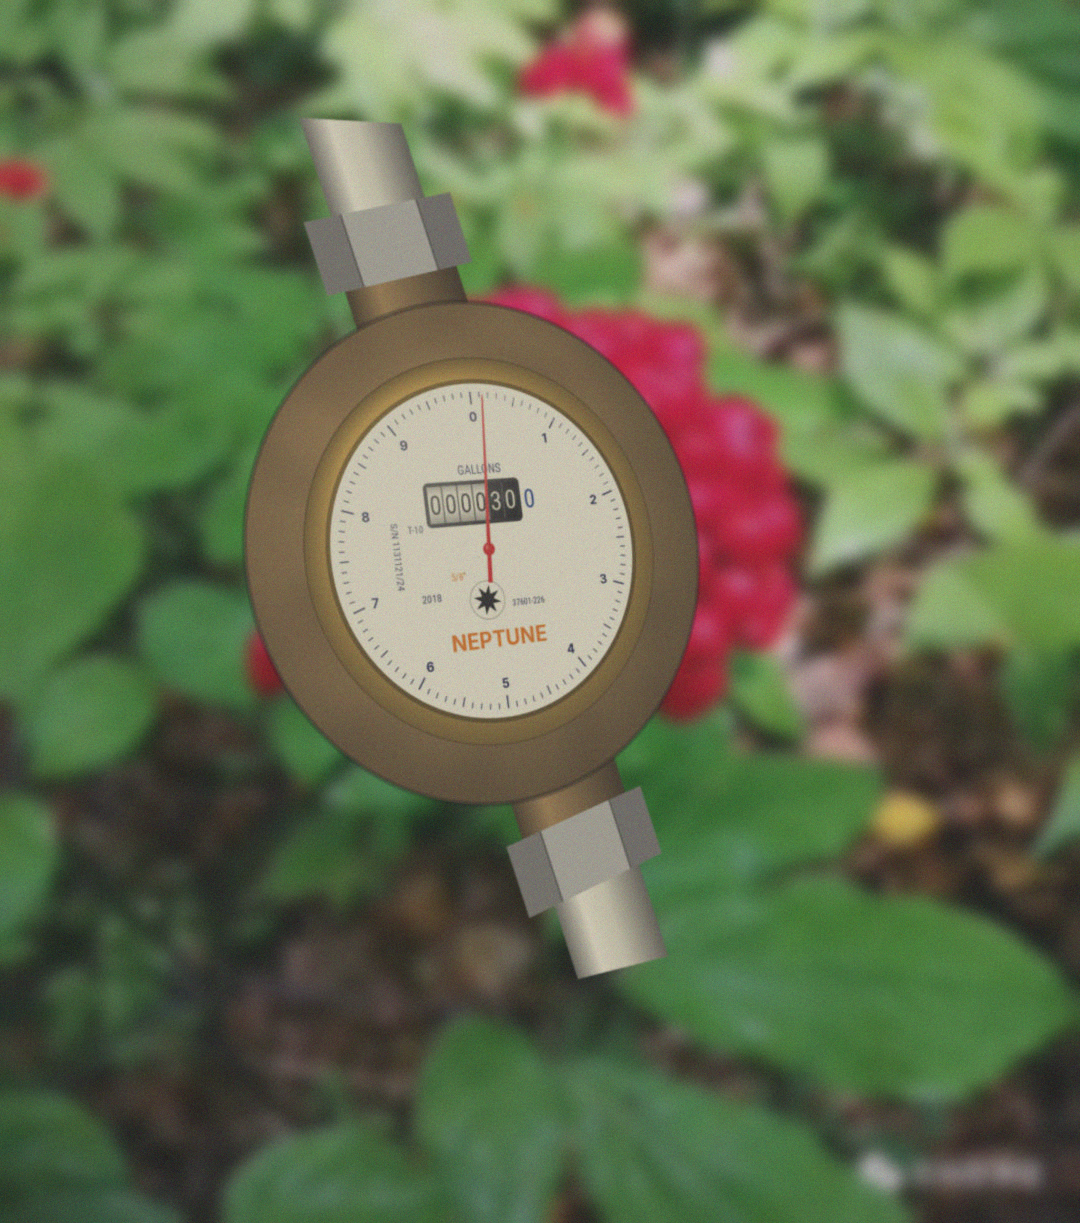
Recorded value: 300.1 gal
